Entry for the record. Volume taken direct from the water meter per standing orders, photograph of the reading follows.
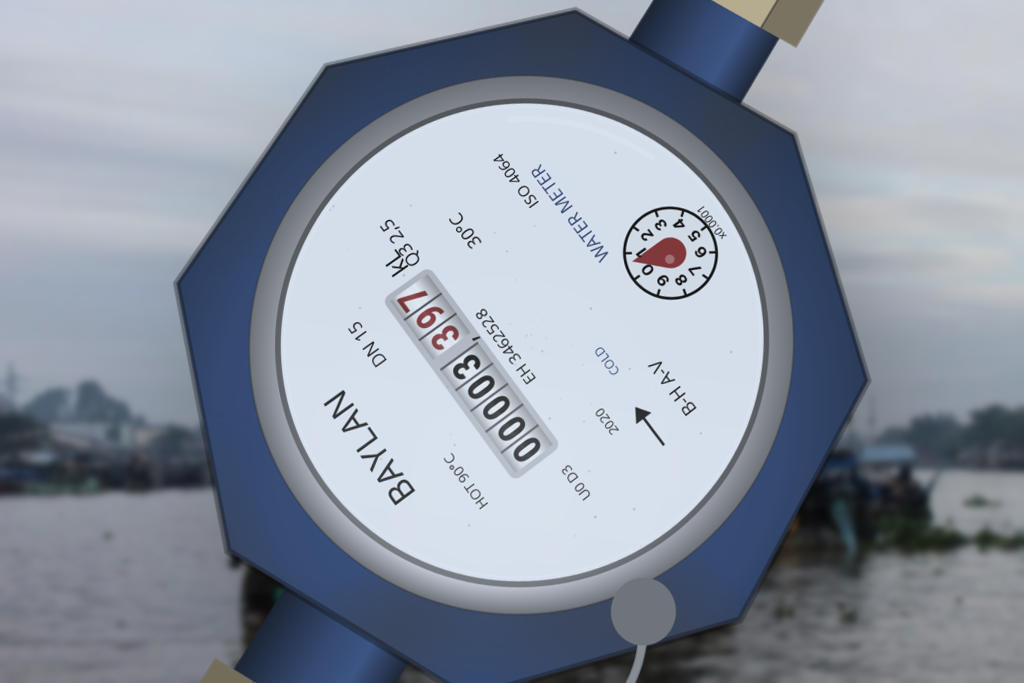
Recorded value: 3.3970 kL
